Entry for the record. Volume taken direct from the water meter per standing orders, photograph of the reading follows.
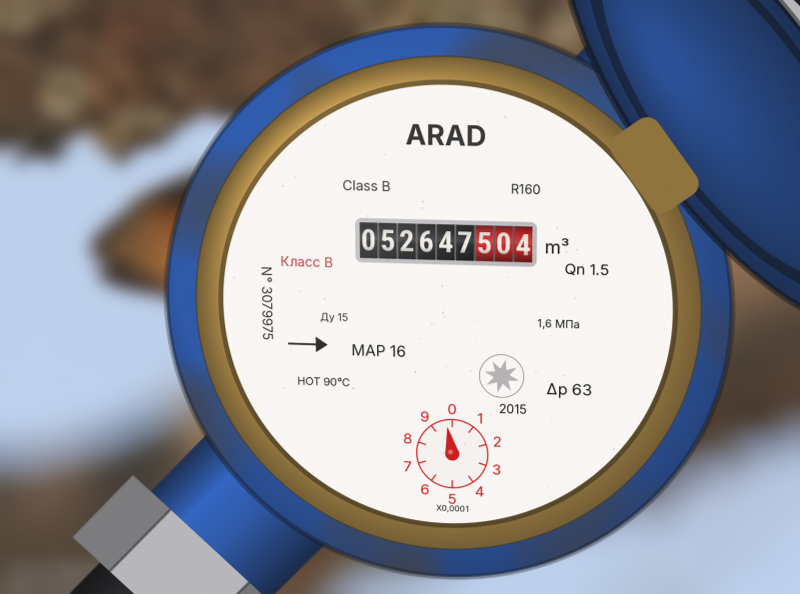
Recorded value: 52647.5039 m³
